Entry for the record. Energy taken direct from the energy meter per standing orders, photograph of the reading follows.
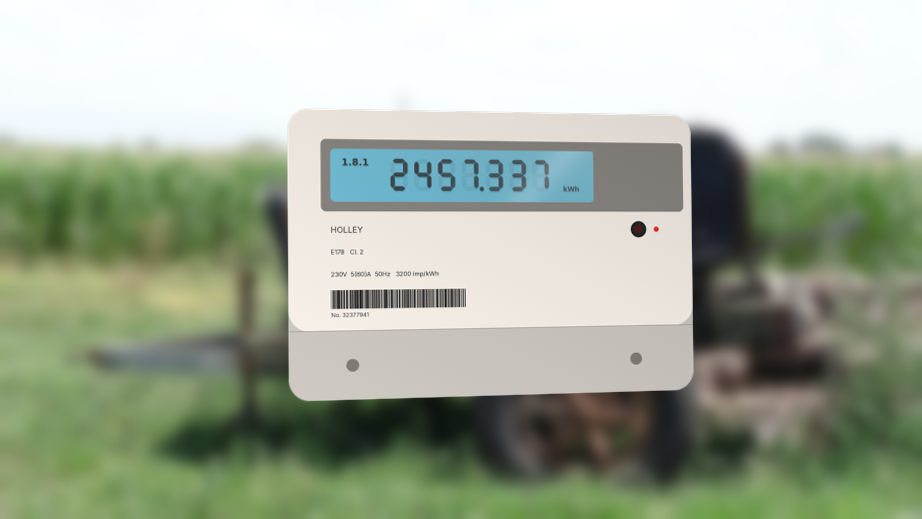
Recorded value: 2457.337 kWh
